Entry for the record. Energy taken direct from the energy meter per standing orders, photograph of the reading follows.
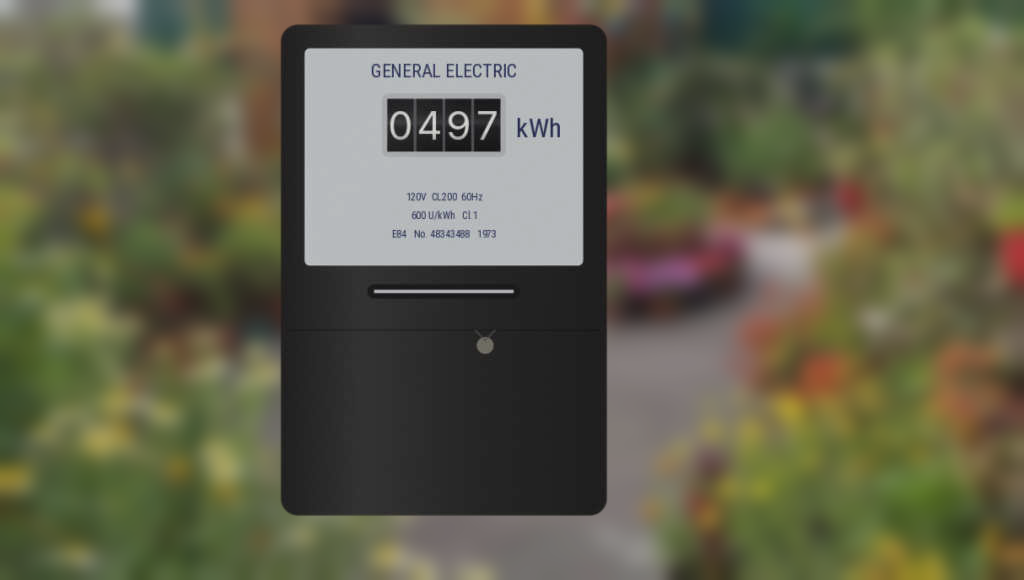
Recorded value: 497 kWh
